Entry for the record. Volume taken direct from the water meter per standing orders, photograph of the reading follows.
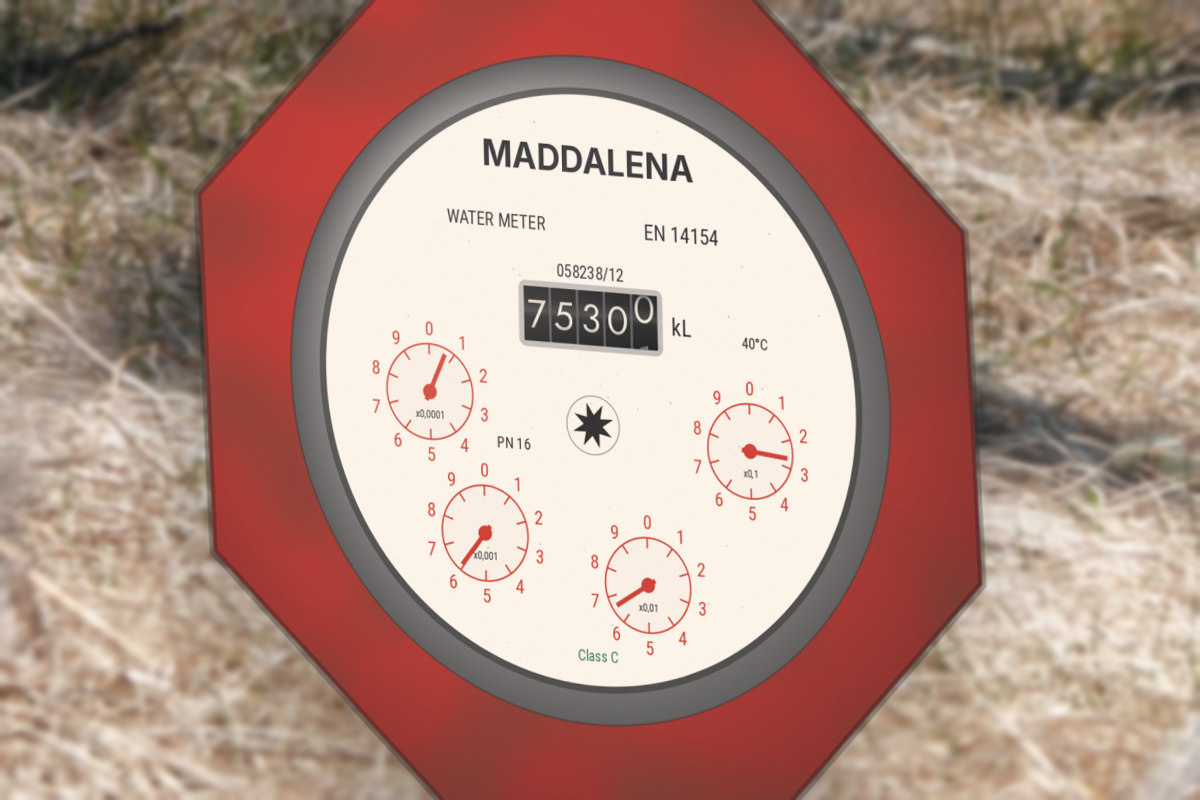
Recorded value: 75300.2660 kL
